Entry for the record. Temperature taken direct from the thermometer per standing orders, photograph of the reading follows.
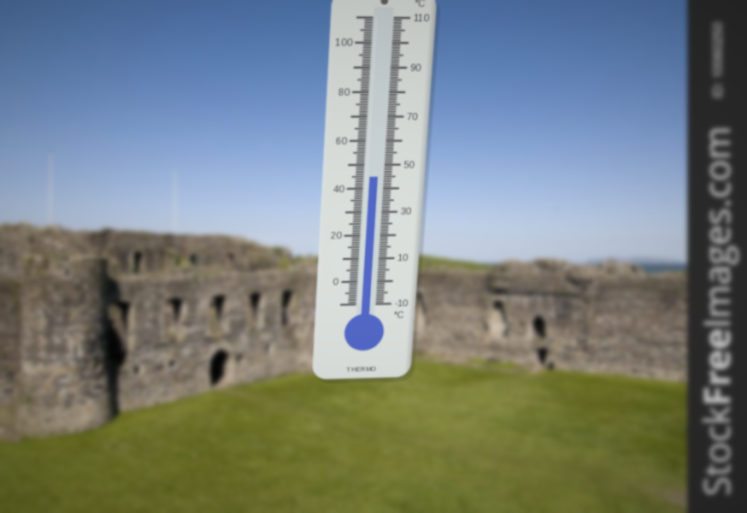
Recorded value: 45 °C
